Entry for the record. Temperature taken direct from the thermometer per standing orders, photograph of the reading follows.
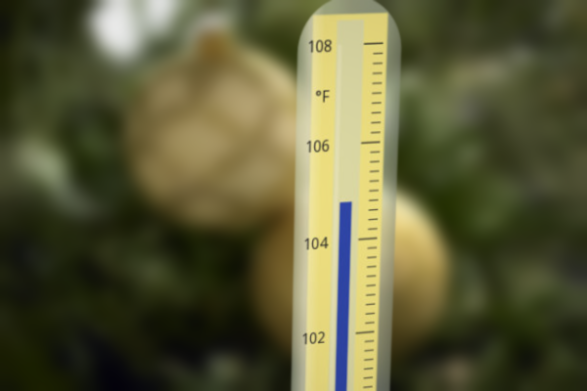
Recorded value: 104.8 °F
